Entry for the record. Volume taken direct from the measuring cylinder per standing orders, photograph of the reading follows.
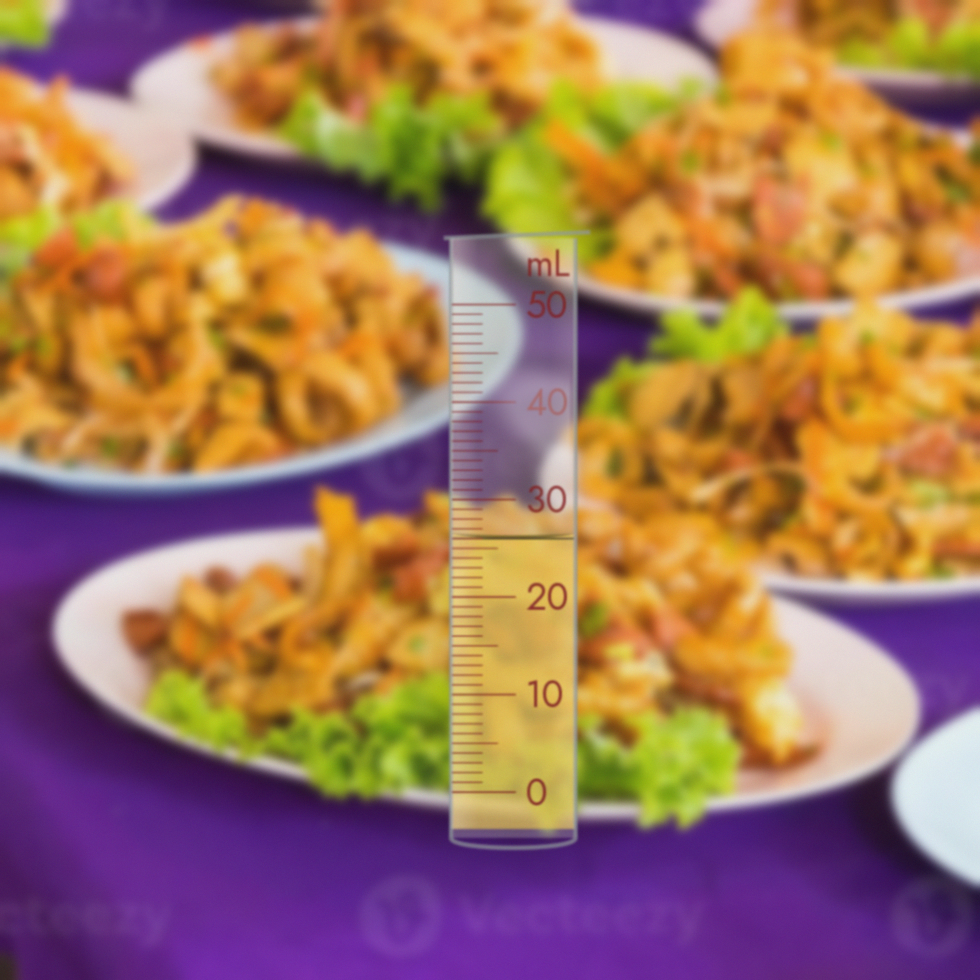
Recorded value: 26 mL
